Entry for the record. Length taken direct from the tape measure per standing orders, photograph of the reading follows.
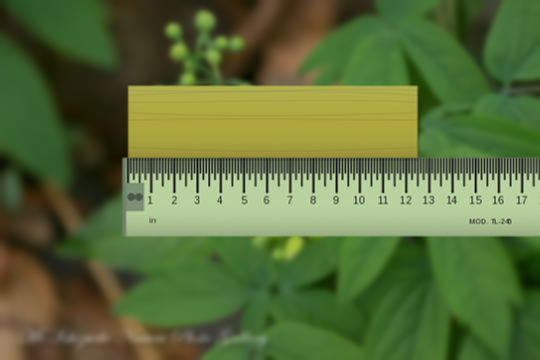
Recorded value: 12.5 in
